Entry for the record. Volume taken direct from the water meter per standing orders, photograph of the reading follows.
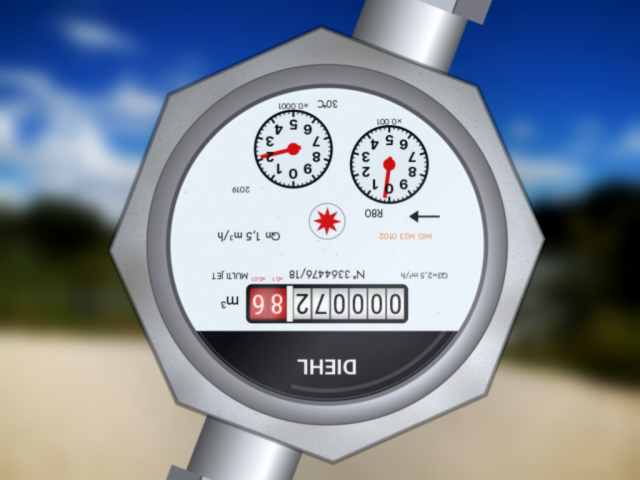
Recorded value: 72.8602 m³
